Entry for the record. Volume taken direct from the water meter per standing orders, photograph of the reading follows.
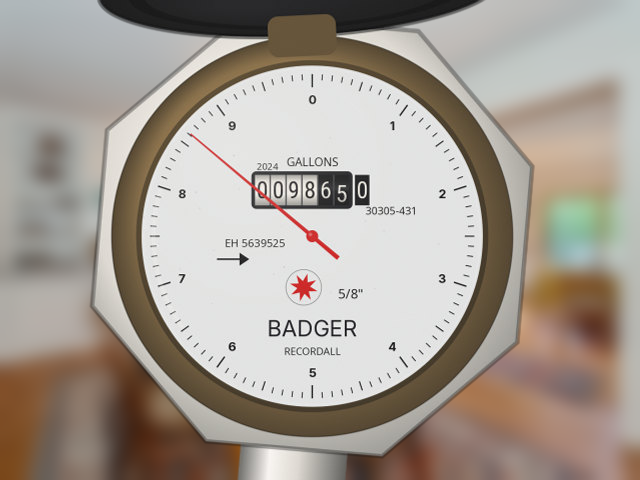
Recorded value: 98648.6 gal
